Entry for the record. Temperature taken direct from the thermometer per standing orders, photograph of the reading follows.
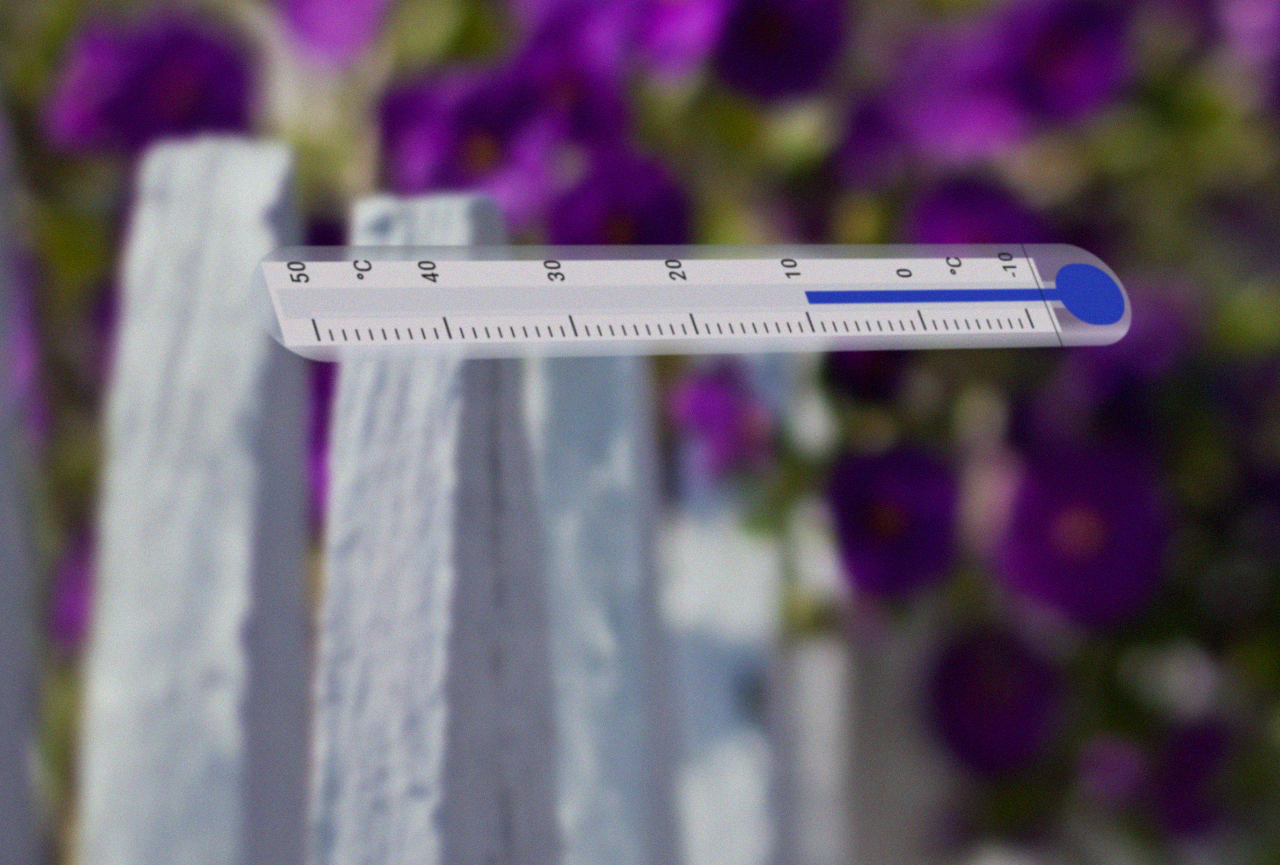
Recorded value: 9.5 °C
